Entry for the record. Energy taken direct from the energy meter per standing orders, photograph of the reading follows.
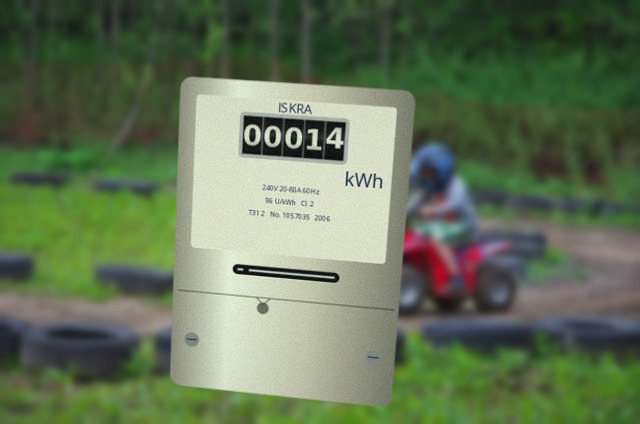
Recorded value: 14 kWh
